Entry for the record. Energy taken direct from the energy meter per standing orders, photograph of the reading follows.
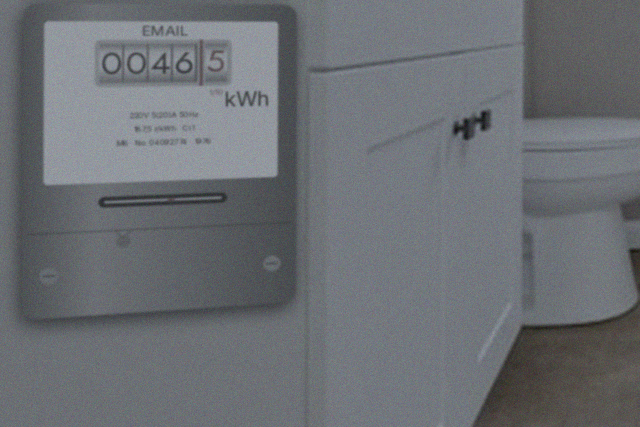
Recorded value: 46.5 kWh
